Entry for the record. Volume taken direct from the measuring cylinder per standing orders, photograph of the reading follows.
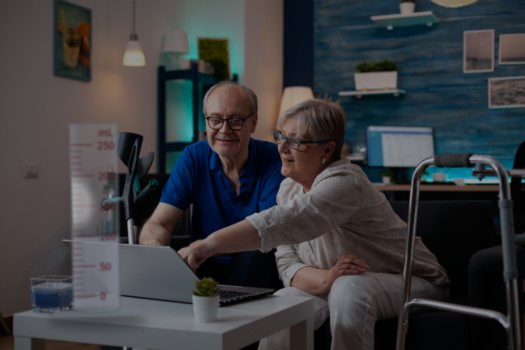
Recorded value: 100 mL
